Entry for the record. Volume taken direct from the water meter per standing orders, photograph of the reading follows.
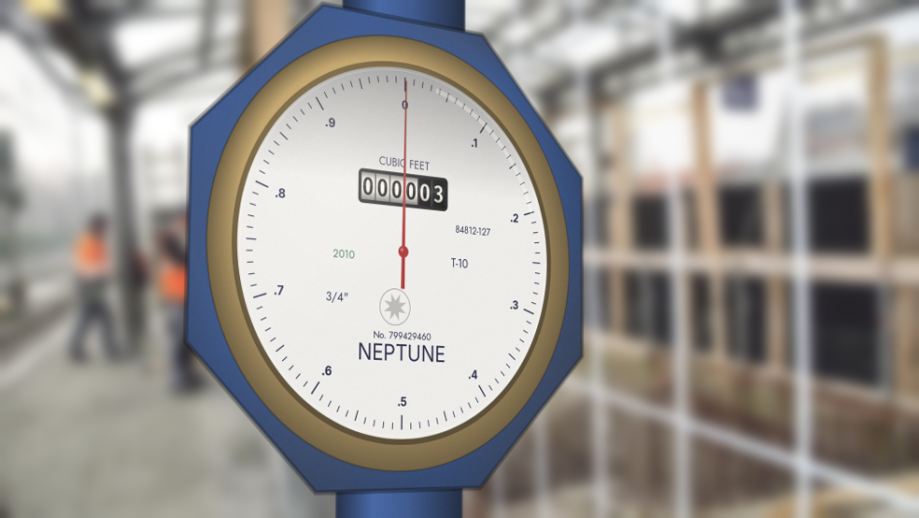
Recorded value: 3.00 ft³
